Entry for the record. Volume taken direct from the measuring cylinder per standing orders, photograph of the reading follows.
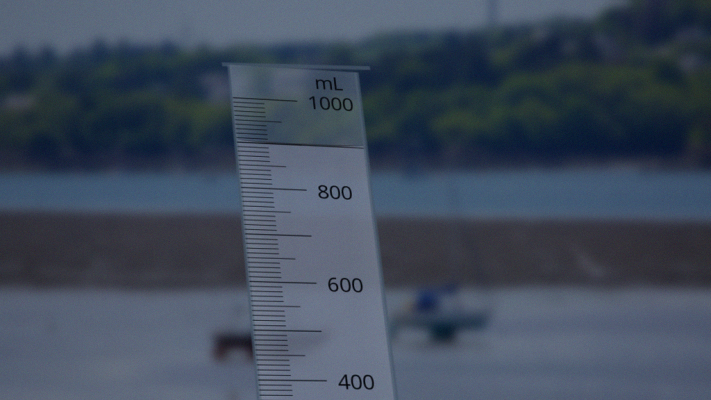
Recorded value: 900 mL
